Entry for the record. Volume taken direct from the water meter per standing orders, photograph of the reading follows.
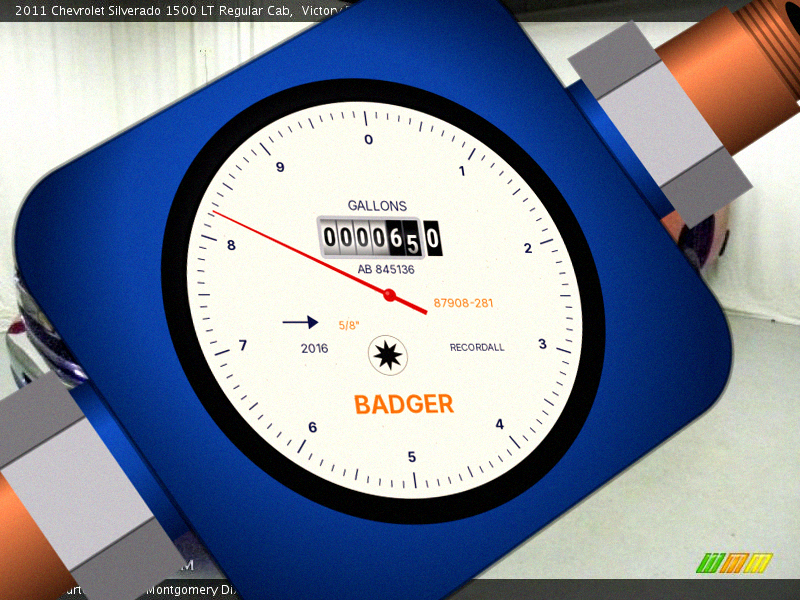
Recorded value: 648.2 gal
